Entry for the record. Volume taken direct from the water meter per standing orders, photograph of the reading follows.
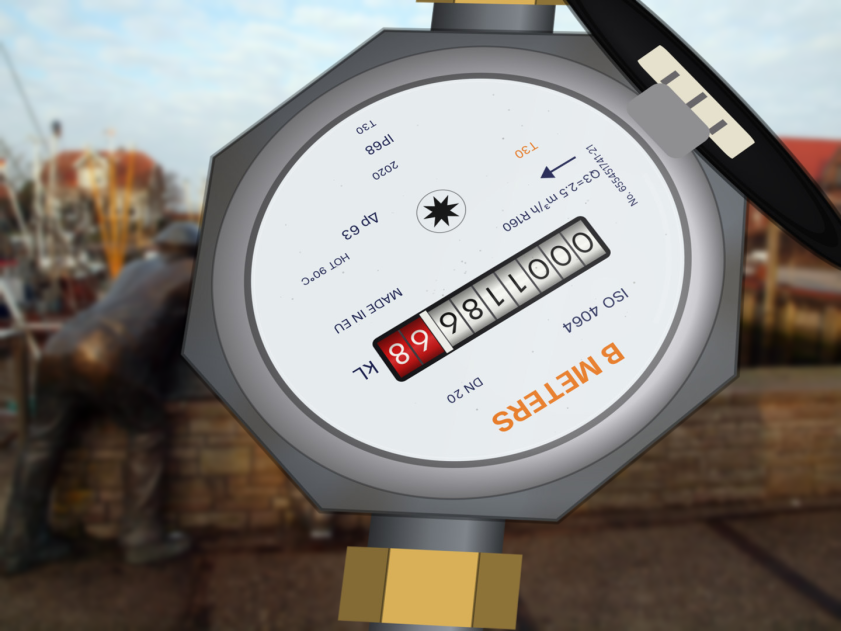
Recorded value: 1186.68 kL
